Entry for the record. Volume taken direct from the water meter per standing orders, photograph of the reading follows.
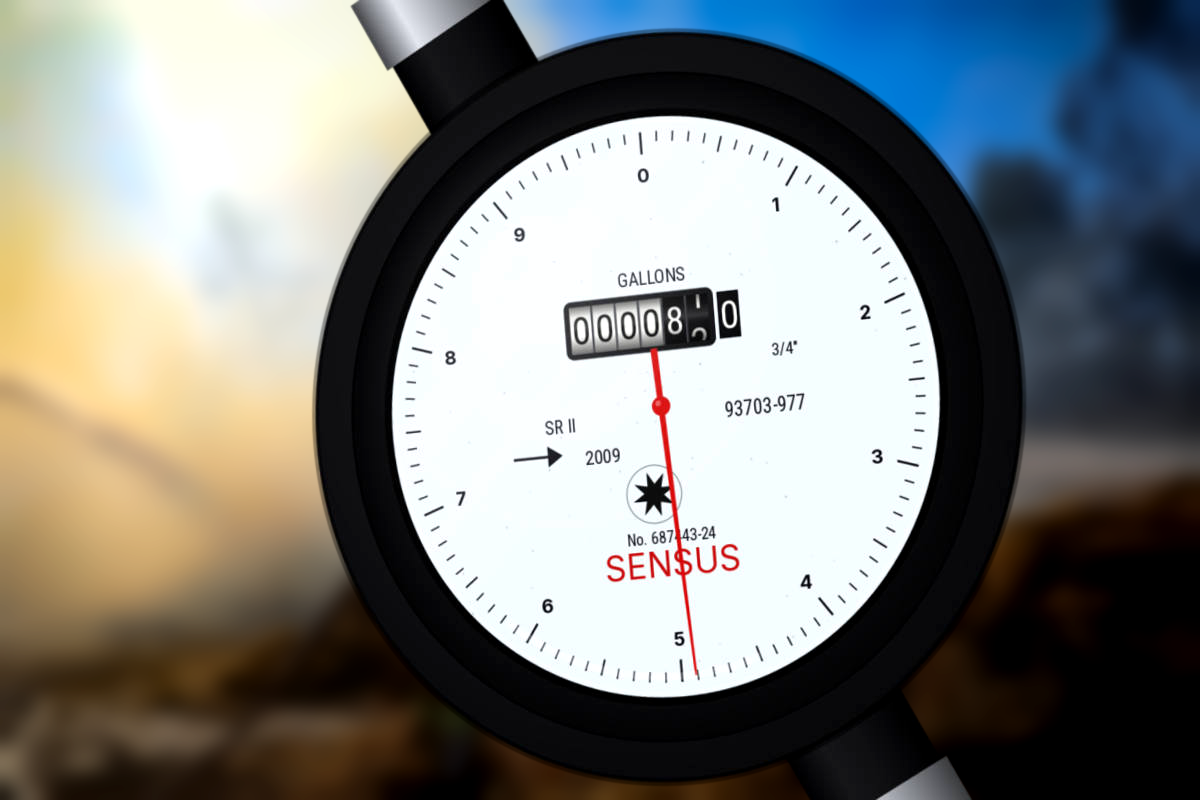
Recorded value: 814.9 gal
